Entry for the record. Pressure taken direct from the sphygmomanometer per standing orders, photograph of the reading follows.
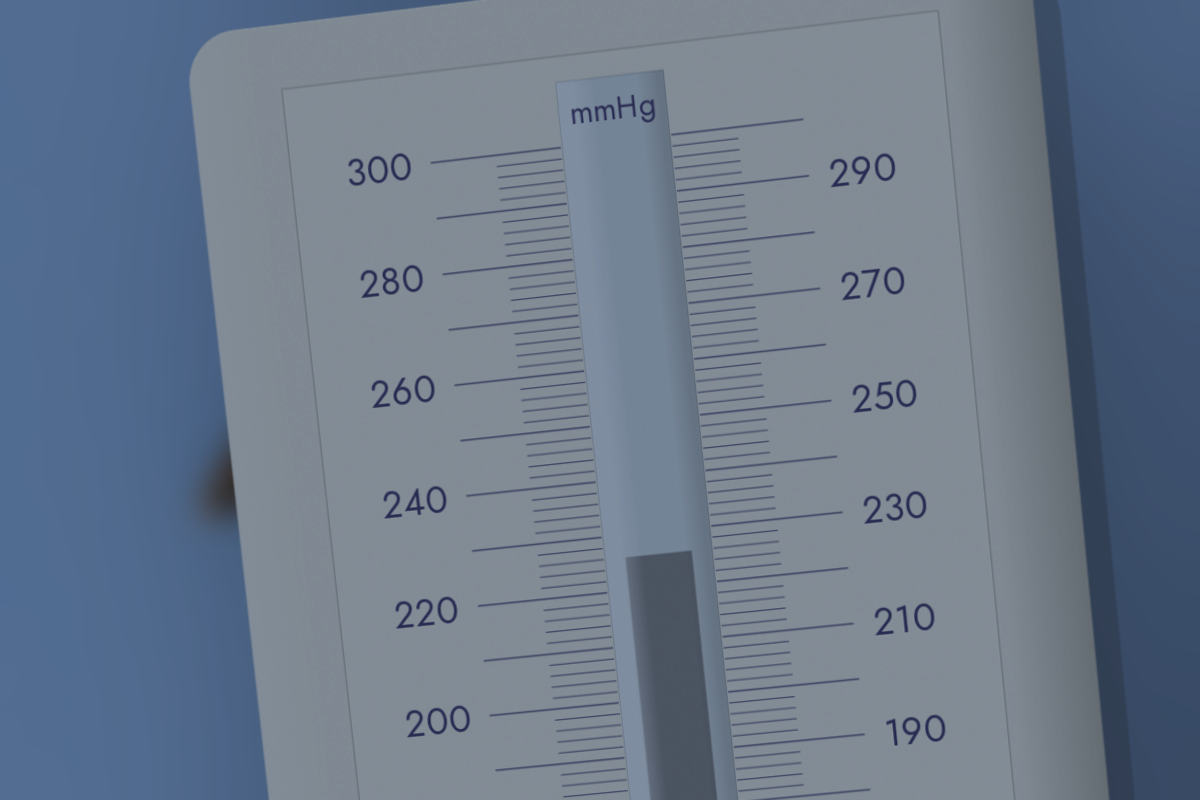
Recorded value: 226 mmHg
